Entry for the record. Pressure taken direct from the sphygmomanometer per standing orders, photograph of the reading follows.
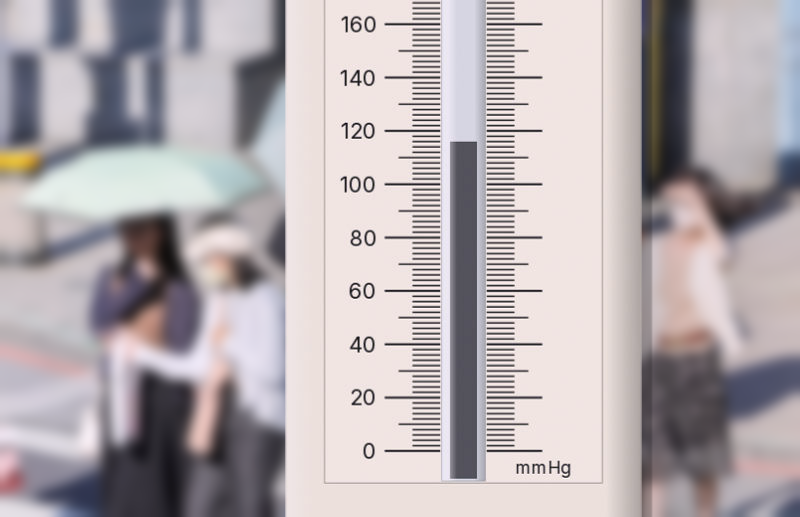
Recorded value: 116 mmHg
